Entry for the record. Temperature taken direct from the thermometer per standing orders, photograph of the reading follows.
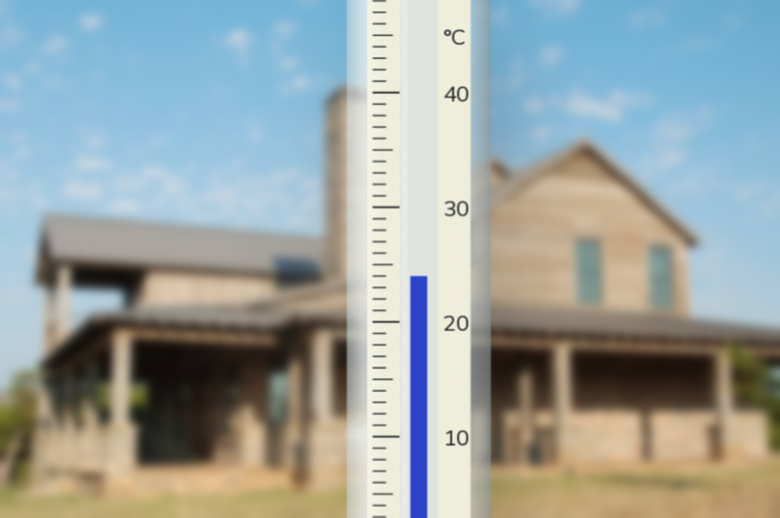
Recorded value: 24 °C
